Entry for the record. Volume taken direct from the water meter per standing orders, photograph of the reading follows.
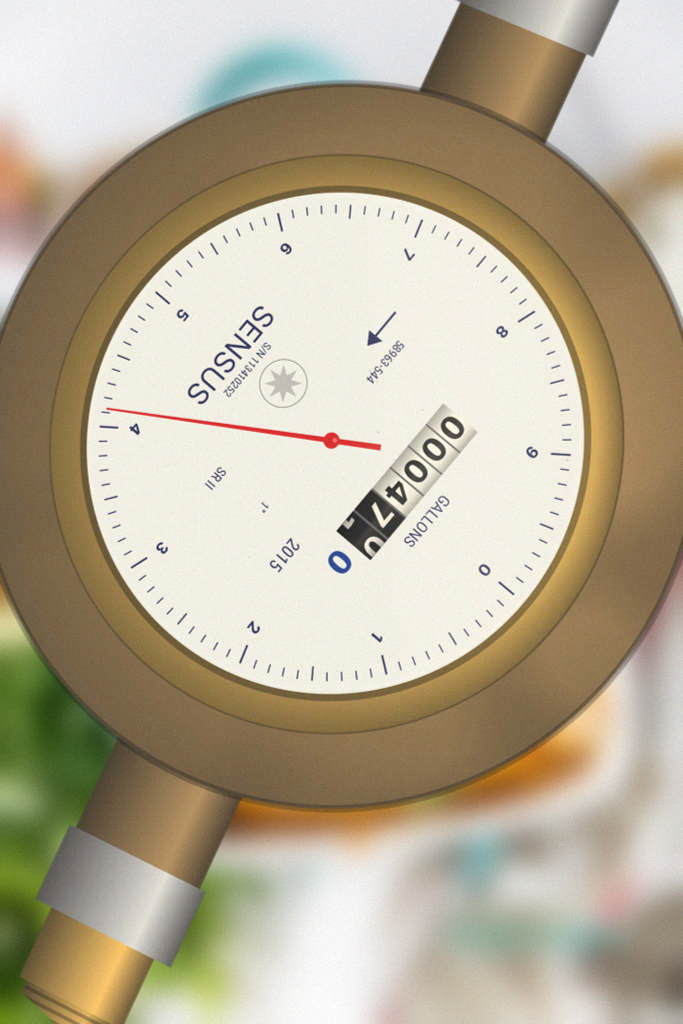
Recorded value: 4704.1 gal
